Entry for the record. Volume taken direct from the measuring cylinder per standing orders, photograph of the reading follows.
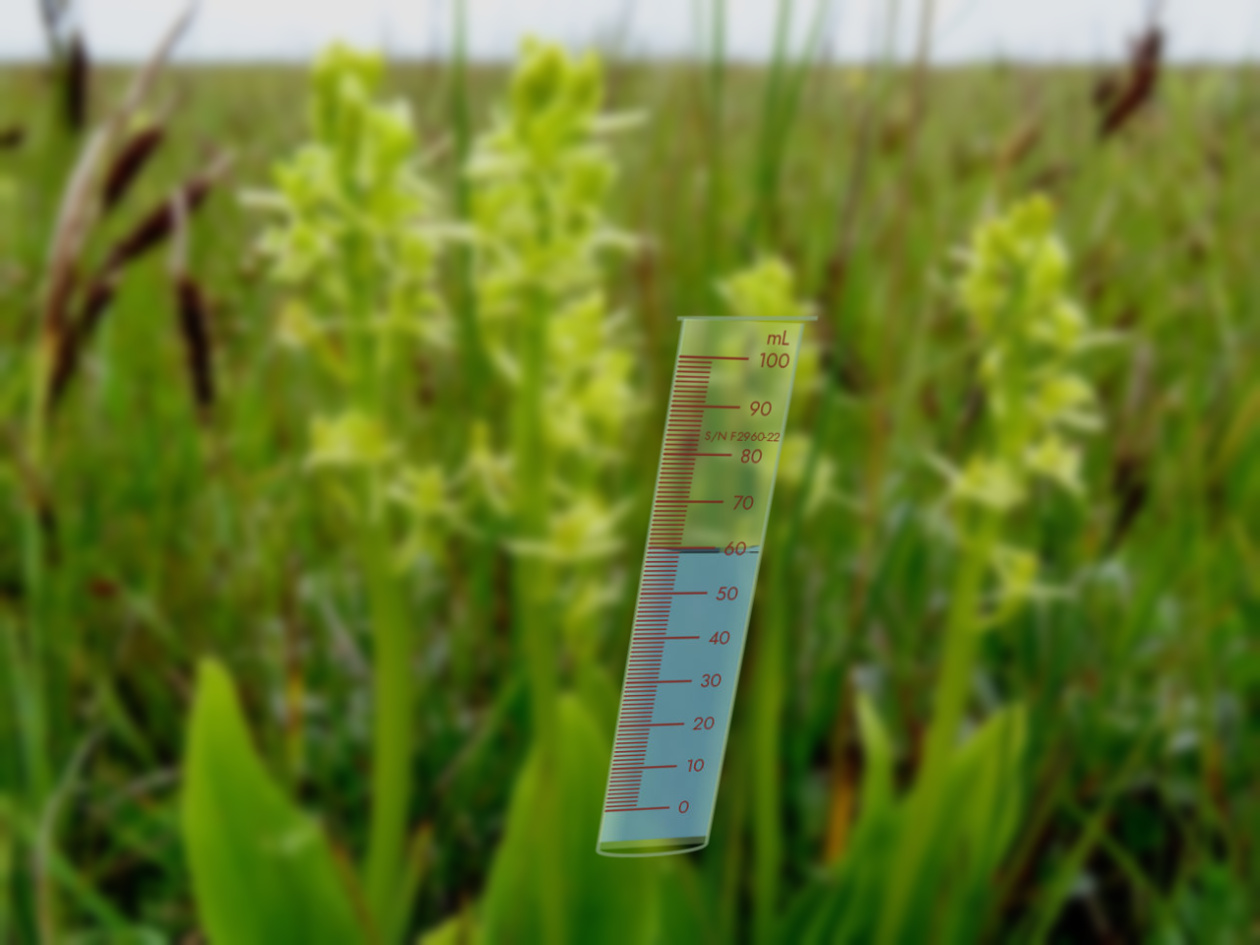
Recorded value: 59 mL
